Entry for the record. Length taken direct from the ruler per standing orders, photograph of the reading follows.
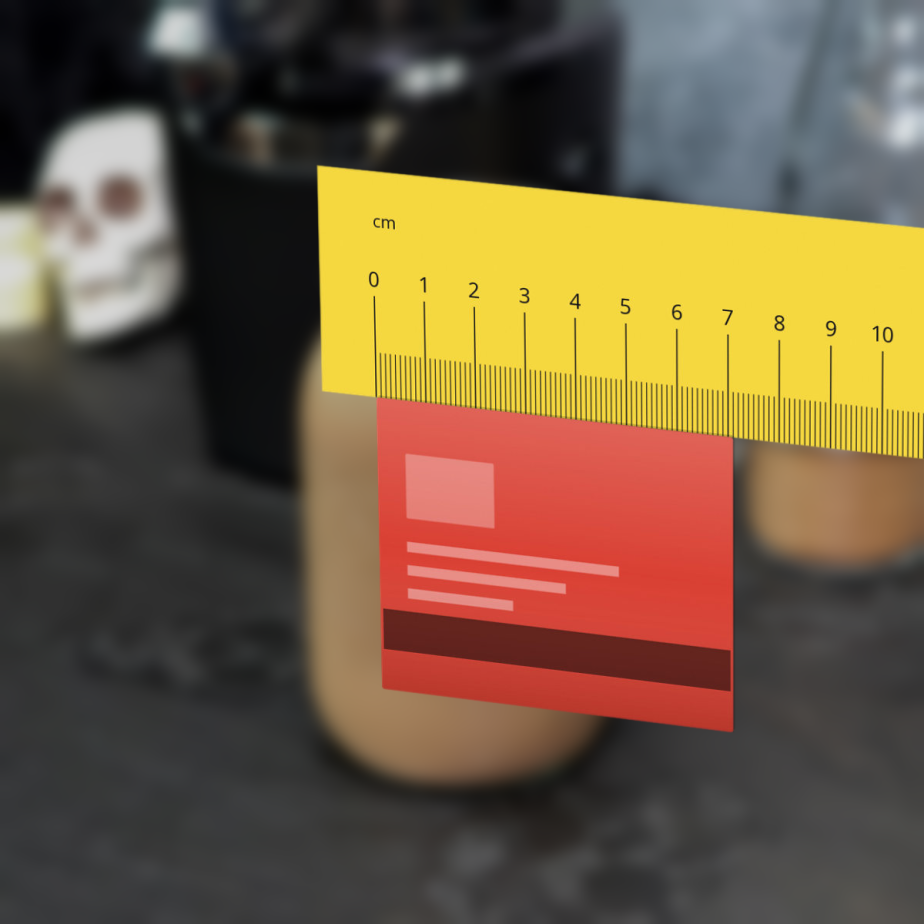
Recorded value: 7.1 cm
